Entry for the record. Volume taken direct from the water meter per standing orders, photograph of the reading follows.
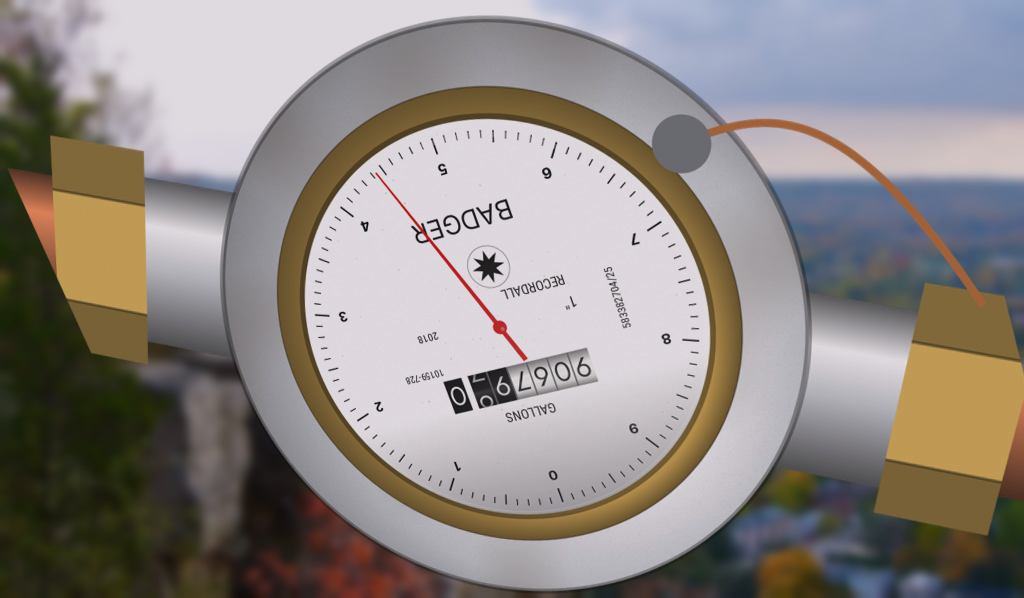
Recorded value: 9067964.4 gal
